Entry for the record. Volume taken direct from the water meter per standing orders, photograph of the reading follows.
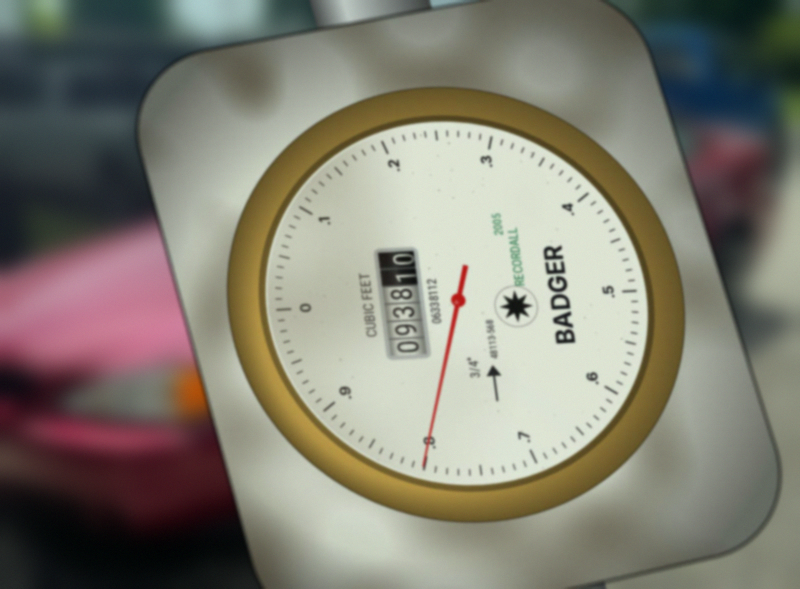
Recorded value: 93809.80 ft³
